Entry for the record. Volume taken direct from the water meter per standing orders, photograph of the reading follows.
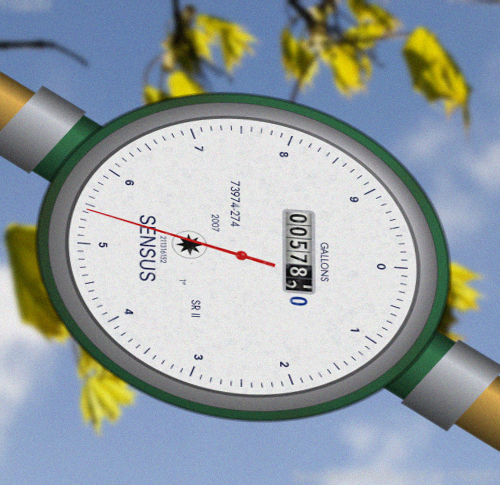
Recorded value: 57815.4 gal
